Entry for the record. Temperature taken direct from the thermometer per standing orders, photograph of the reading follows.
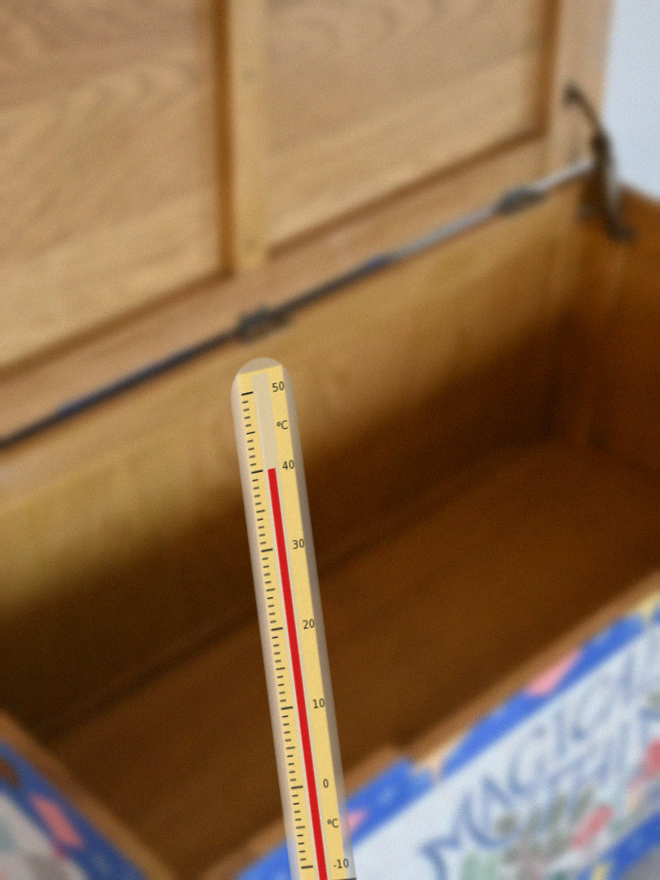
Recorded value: 40 °C
